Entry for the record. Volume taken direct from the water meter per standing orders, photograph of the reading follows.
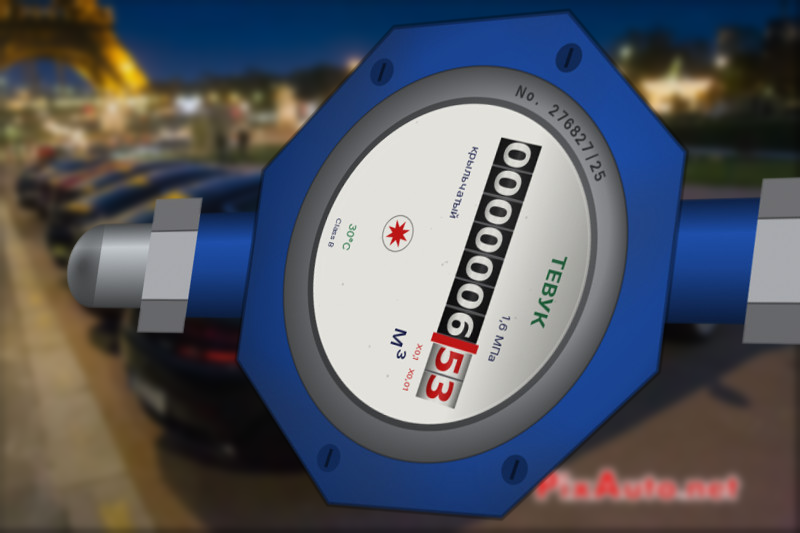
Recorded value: 6.53 m³
